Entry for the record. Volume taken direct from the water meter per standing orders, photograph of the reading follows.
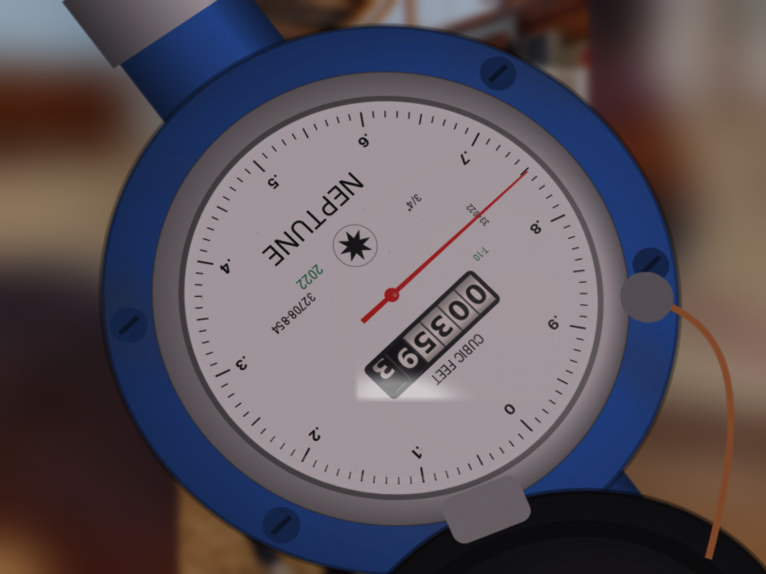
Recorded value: 3592.75 ft³
